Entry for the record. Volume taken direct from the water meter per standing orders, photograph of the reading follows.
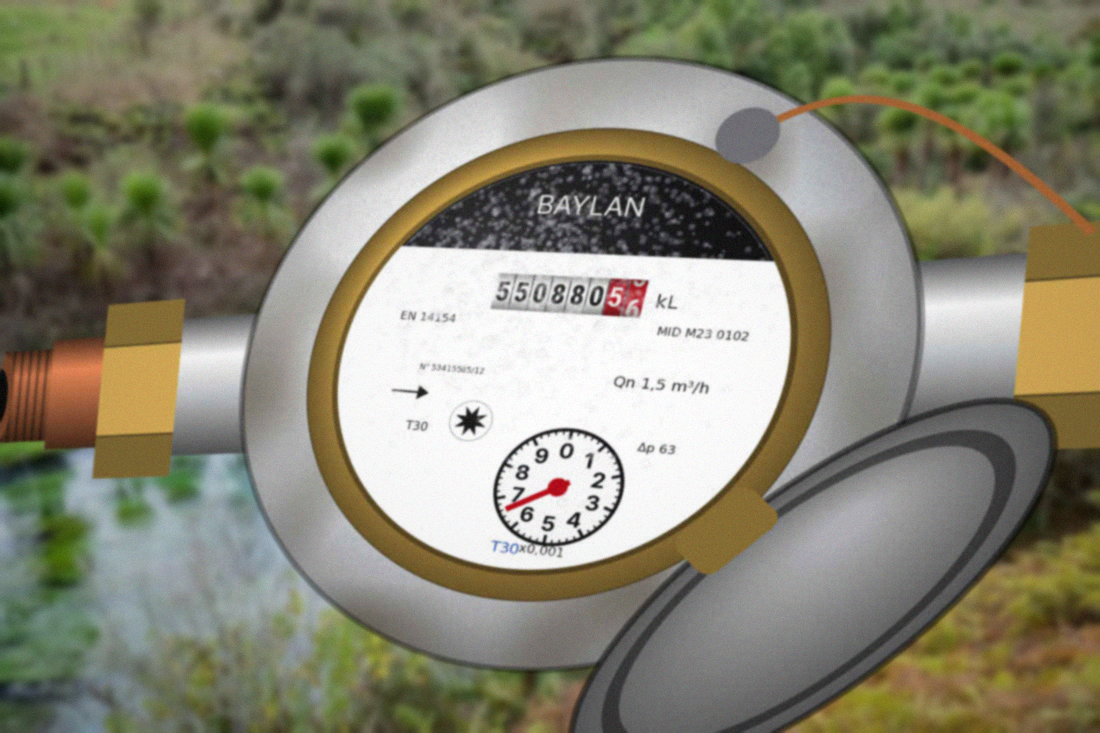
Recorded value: 550880.556 kL
